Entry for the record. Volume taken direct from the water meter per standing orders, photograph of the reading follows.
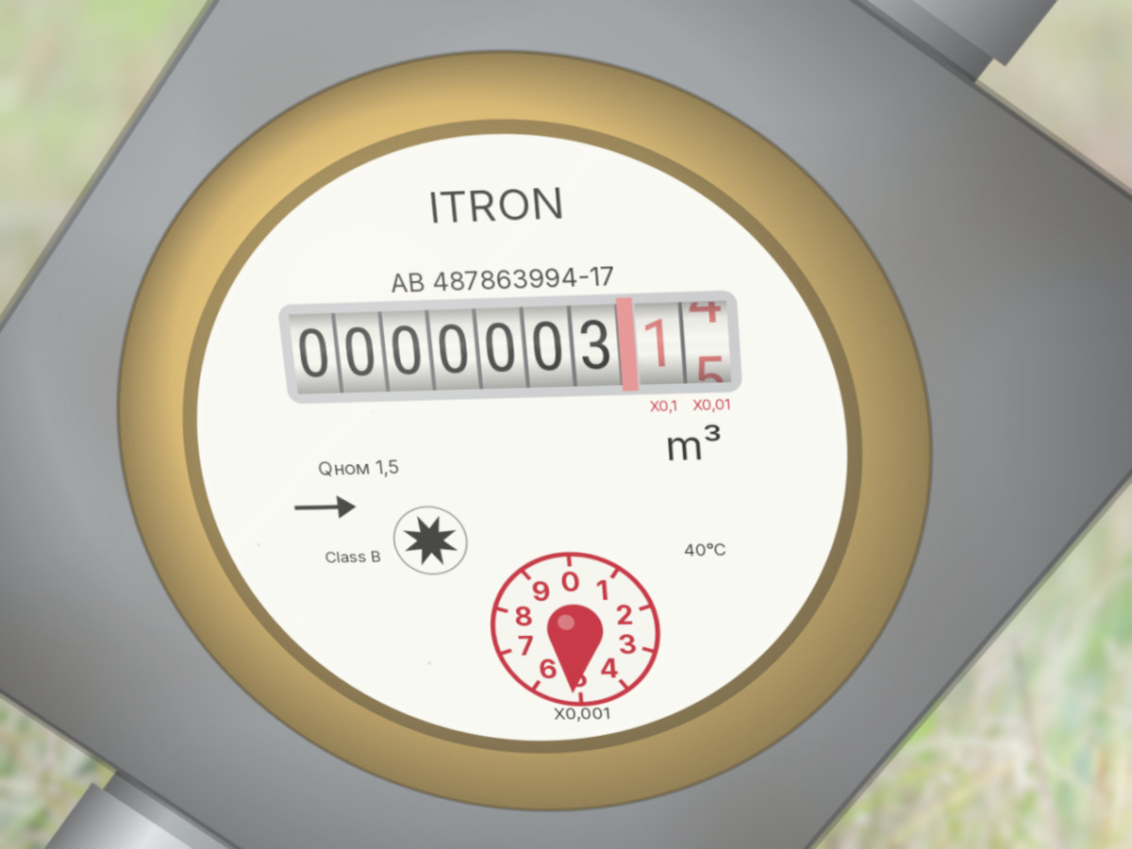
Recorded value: 3.145 m³
